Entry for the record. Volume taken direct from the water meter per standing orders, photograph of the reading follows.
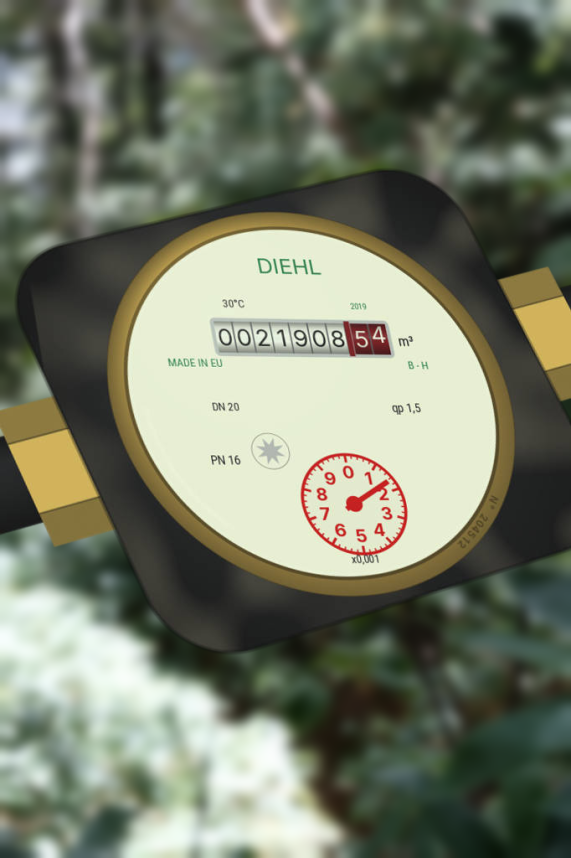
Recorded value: 21908.541 m³
